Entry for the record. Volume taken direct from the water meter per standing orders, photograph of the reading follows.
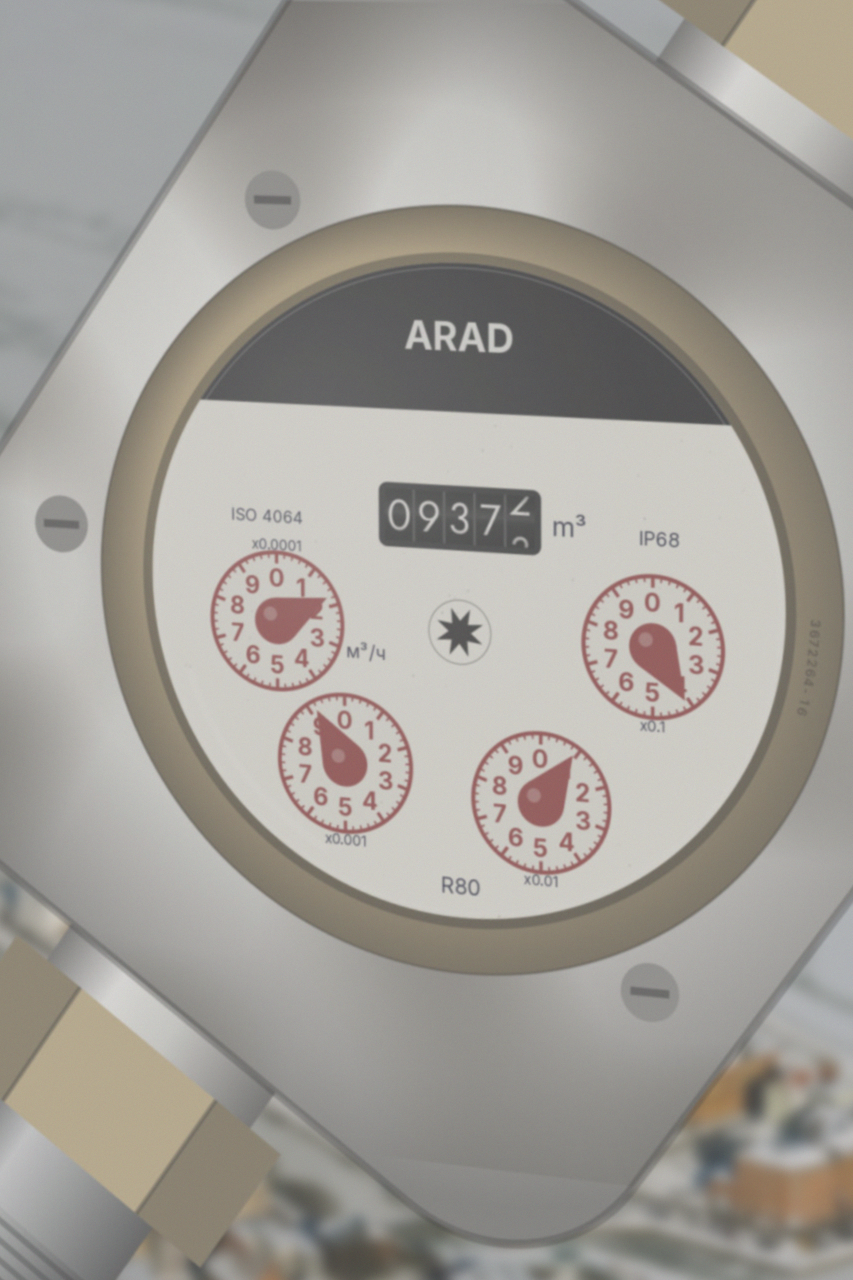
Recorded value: 9372.4091 m³
